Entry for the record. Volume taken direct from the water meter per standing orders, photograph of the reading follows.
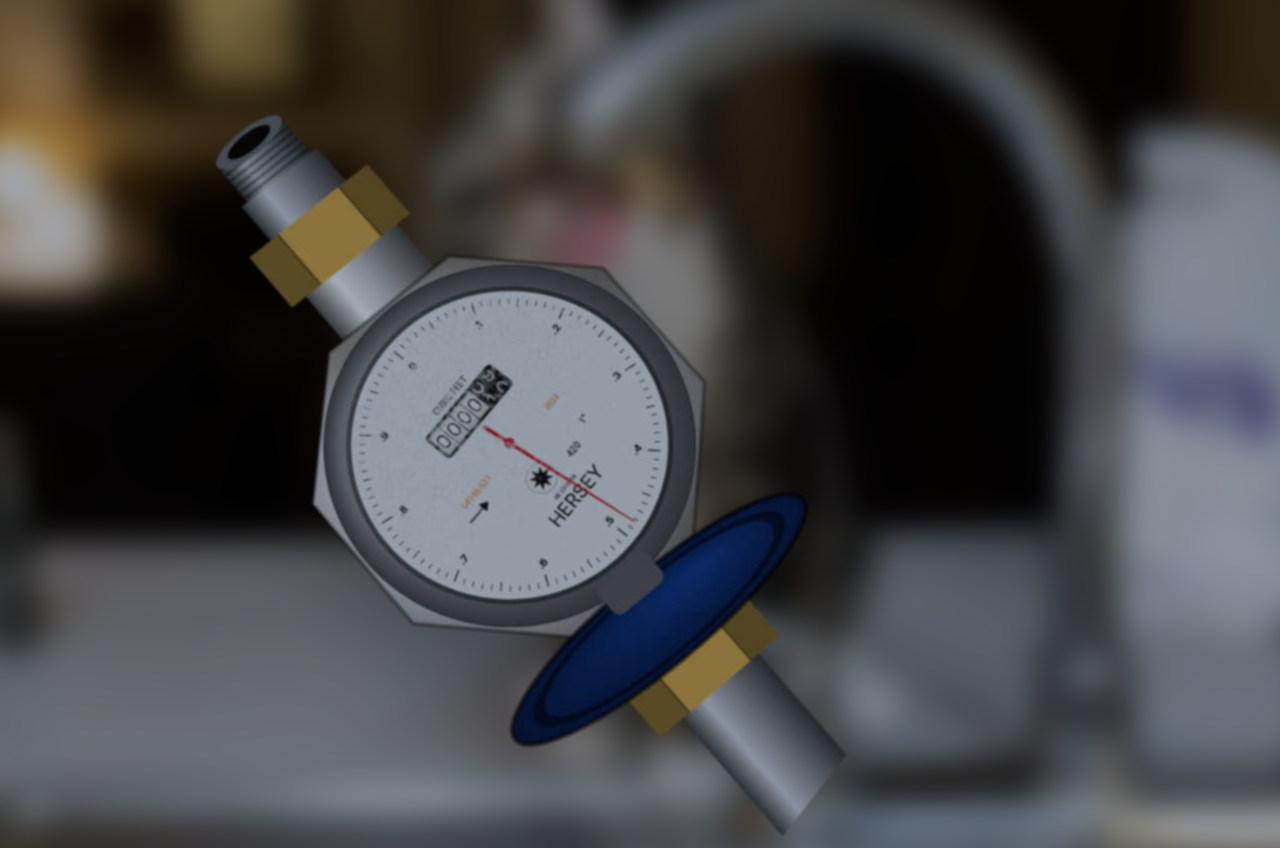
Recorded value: 9.48 ft³
